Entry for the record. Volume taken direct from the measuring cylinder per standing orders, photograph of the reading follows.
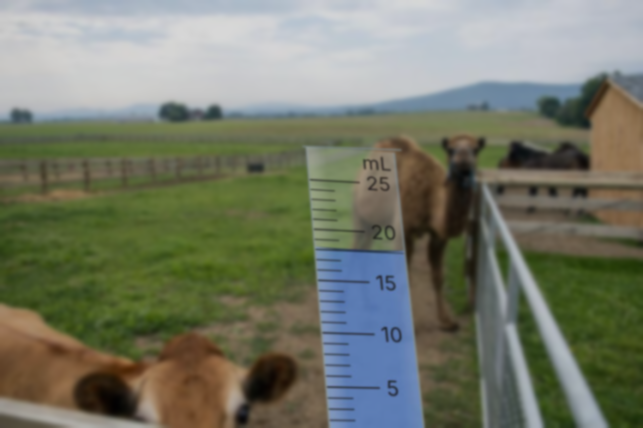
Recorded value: 18 mL
